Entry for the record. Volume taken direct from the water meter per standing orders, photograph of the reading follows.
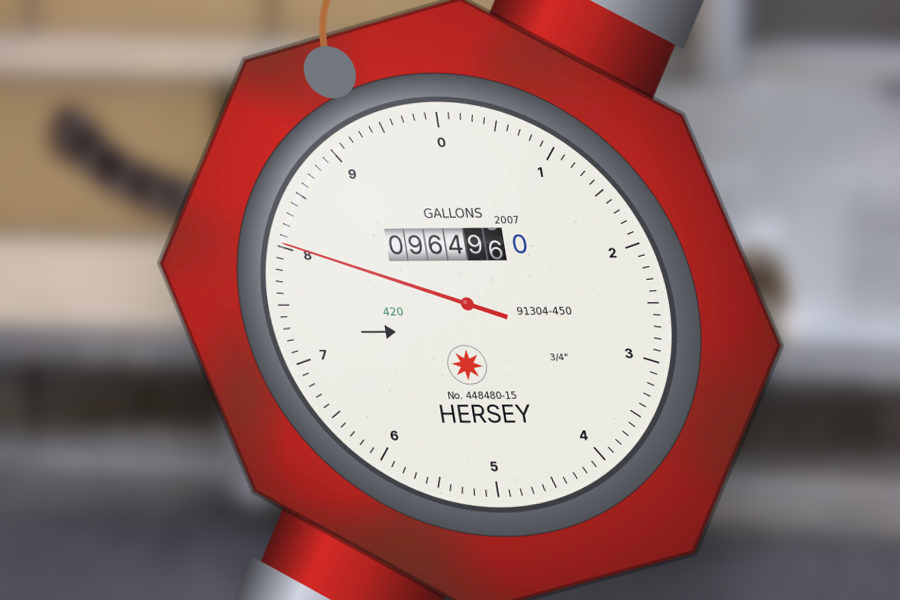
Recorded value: 964958.0 gal
